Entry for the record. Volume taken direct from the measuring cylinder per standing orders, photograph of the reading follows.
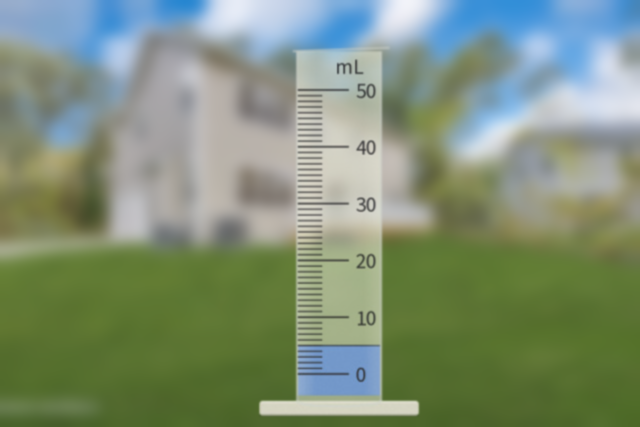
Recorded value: 5 mL
